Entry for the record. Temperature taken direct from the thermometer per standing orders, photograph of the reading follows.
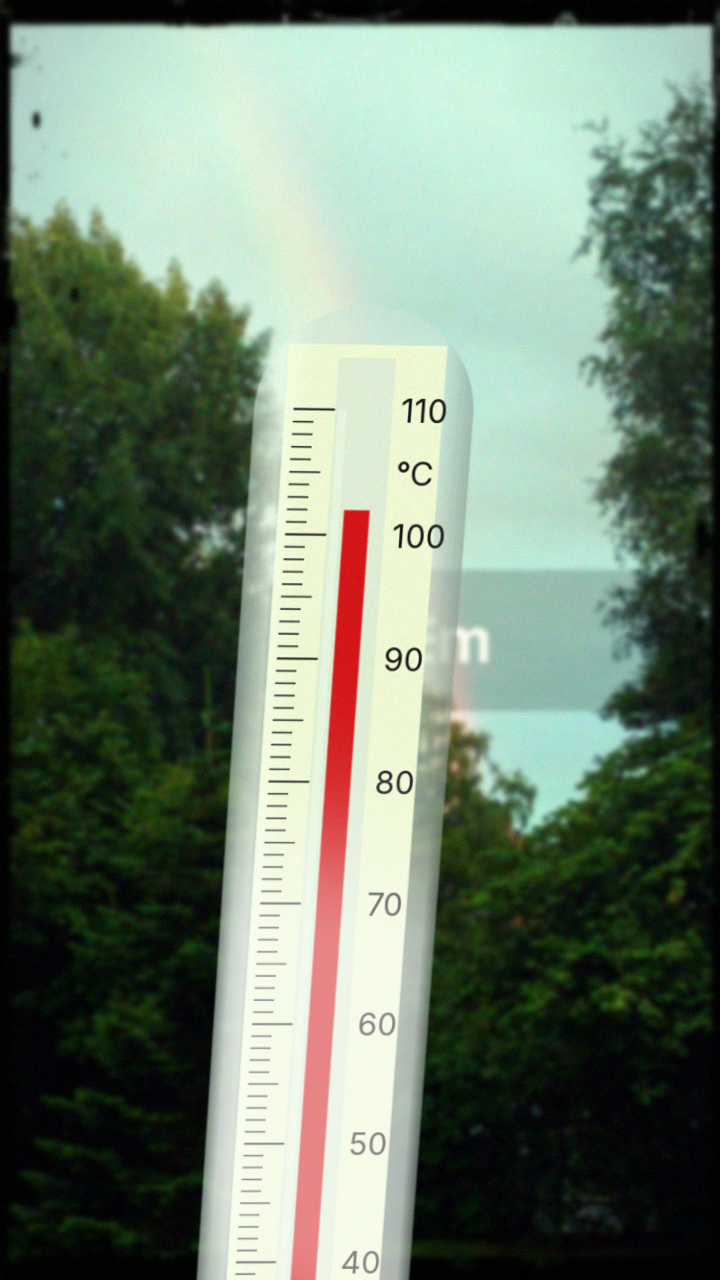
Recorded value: 102 °C
